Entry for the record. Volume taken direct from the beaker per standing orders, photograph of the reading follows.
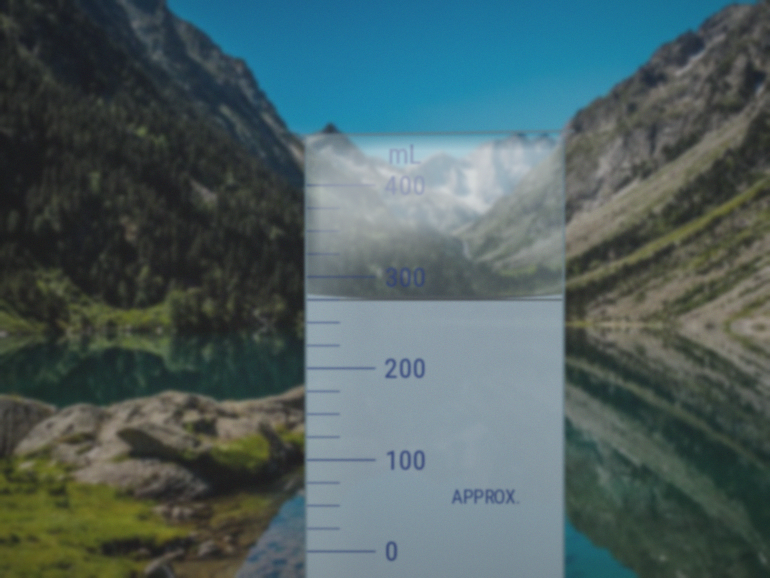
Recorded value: 275 mL
